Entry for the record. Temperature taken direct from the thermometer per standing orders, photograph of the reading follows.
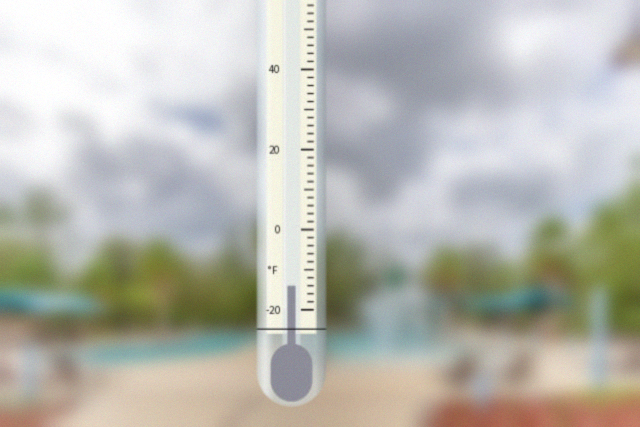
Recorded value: -14 °F
